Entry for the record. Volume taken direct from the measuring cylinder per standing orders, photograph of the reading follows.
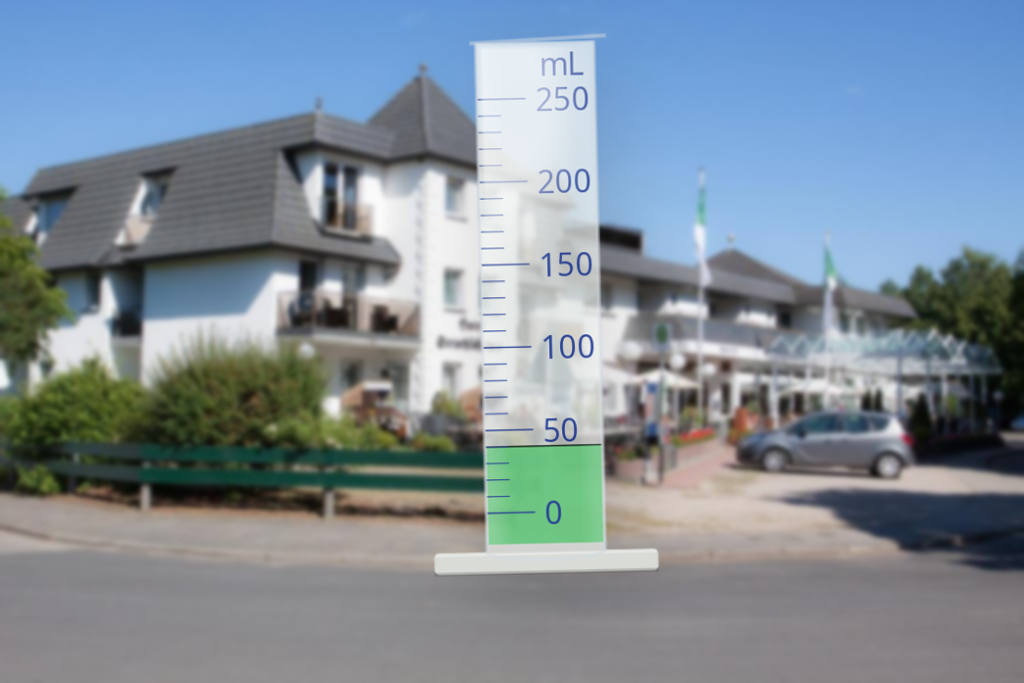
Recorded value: 40 mL
